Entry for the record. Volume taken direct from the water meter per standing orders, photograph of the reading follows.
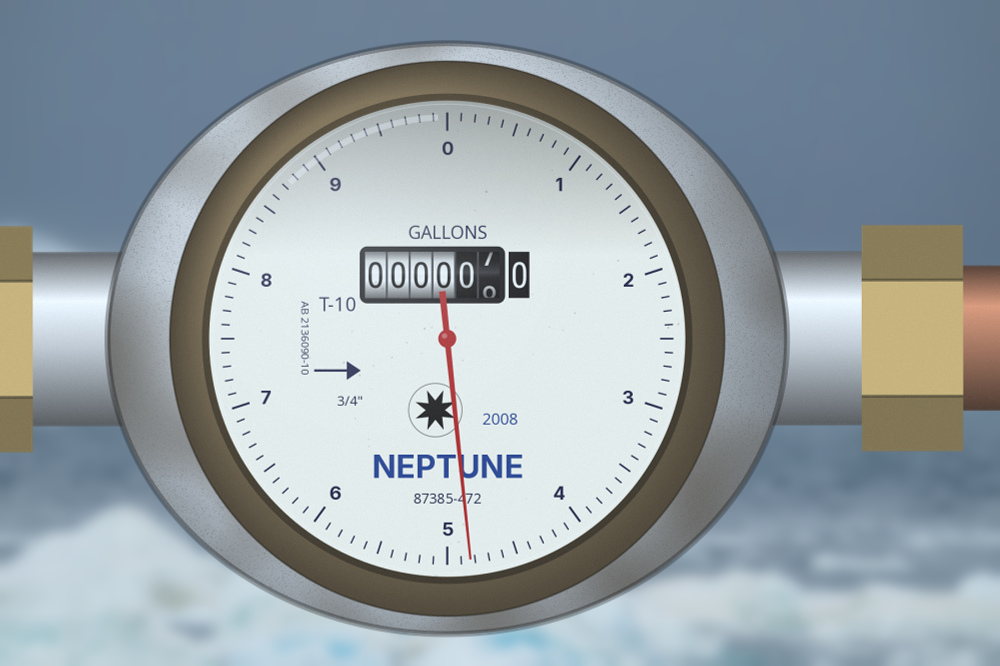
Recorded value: 74.8 gal
